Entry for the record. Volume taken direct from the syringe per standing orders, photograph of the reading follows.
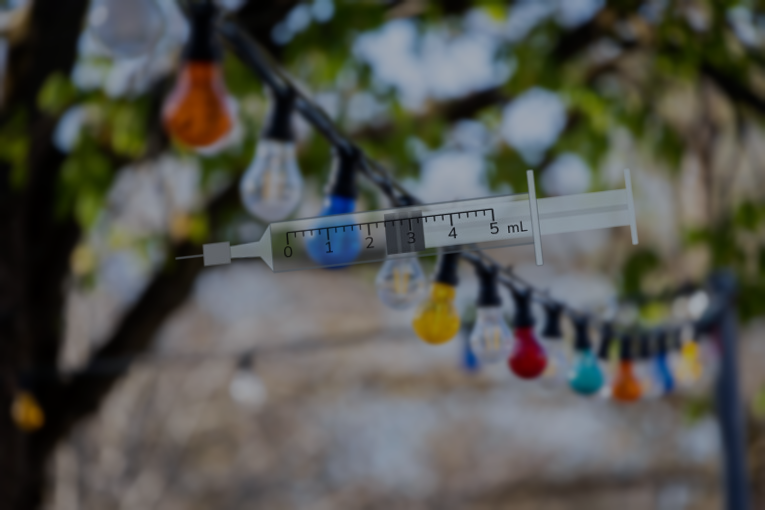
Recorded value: 2.4 mL
